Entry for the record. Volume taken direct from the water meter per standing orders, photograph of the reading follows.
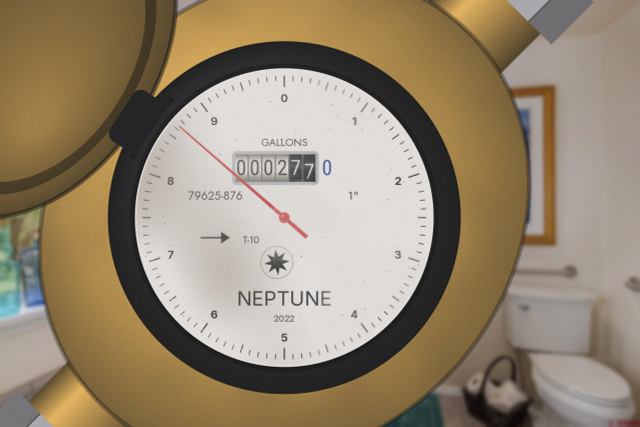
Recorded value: 2768.6 gal
